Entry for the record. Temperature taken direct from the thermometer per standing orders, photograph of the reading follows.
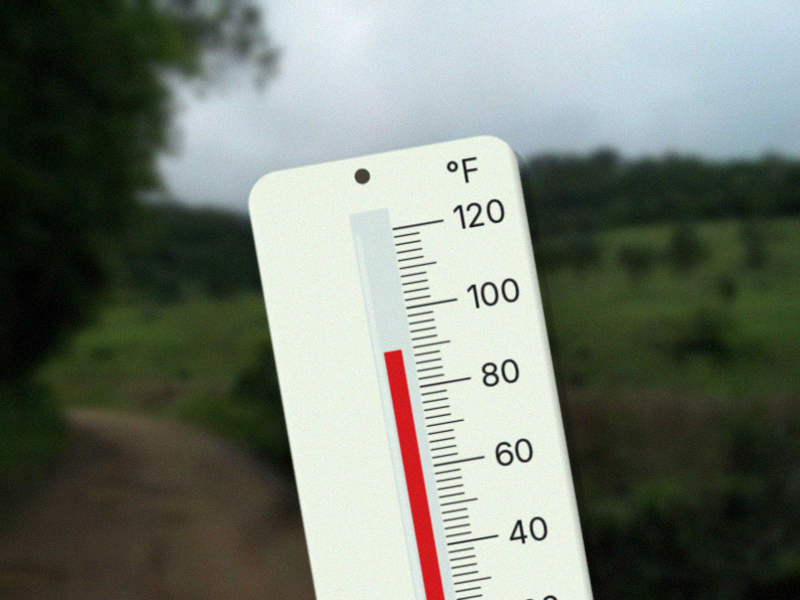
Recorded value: 90 °F
